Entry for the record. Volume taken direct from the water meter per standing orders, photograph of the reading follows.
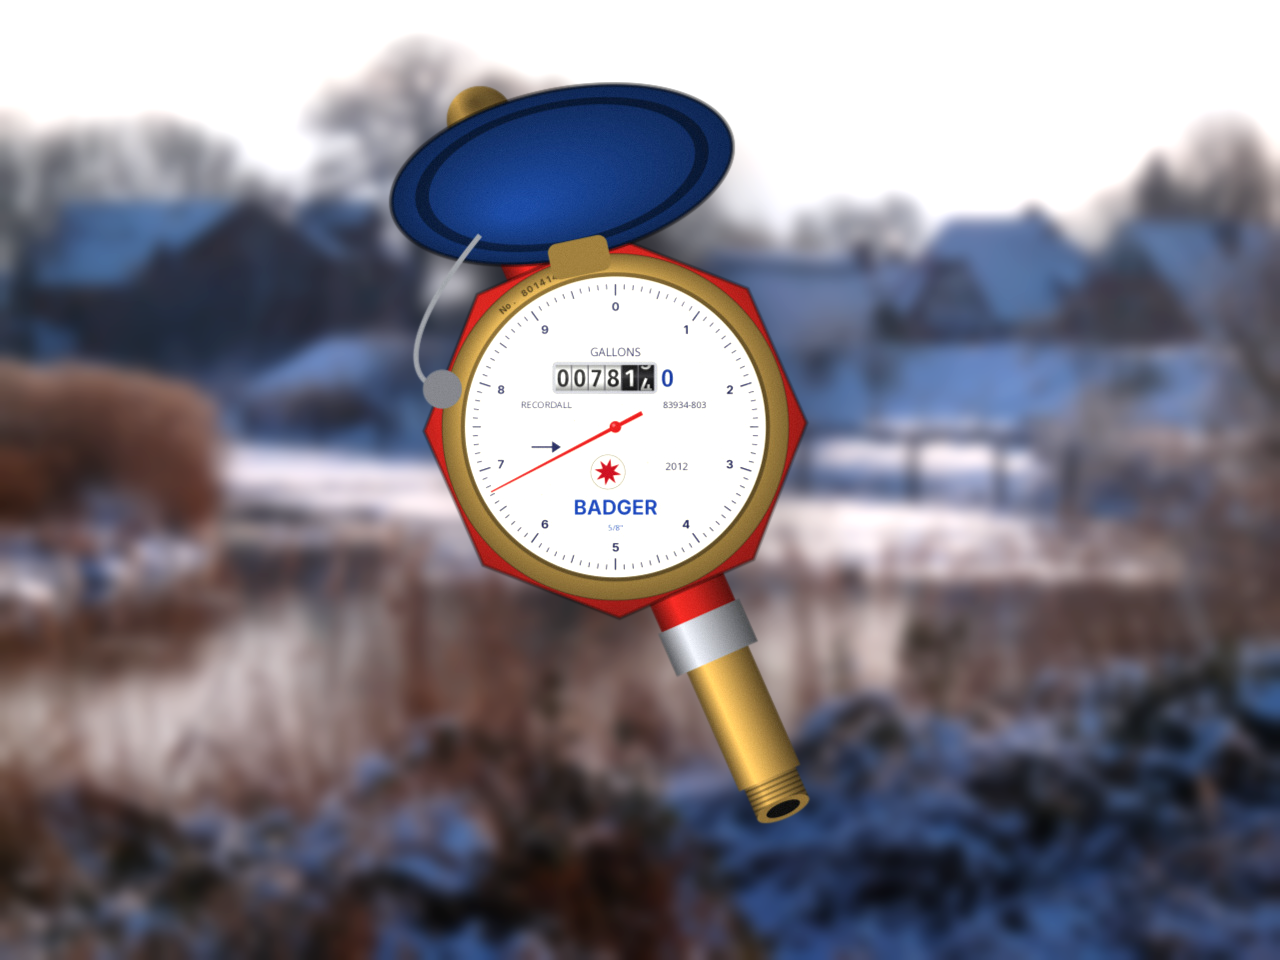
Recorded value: 78136.7 gal
